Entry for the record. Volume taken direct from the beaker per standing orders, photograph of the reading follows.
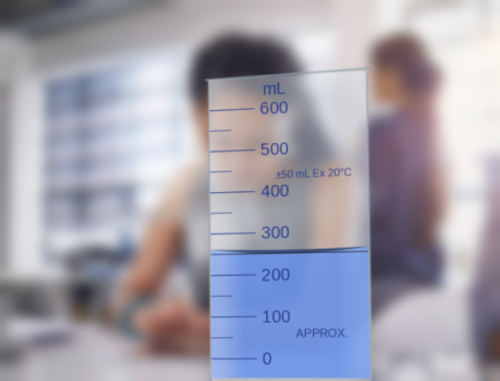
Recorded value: 250 mL
